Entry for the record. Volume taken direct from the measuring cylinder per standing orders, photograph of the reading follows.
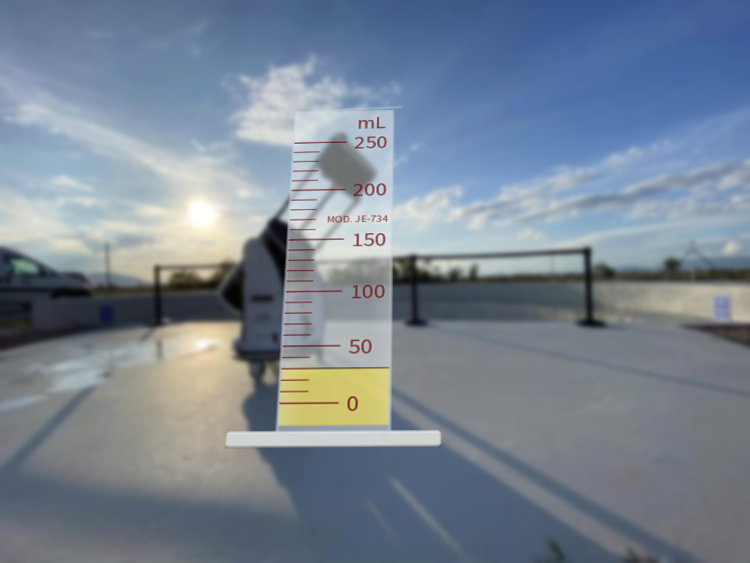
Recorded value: 30 mL
